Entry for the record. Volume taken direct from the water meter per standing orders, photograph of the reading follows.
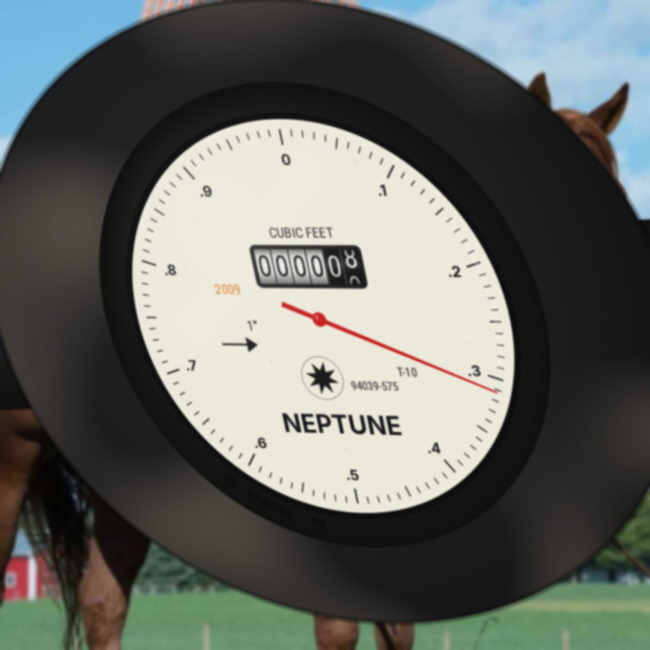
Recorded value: 8.31 ft³
